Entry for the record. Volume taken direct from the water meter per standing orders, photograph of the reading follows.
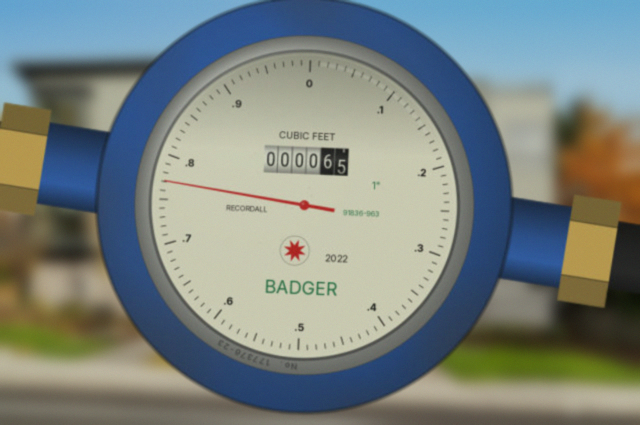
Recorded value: 64.77 ft³
